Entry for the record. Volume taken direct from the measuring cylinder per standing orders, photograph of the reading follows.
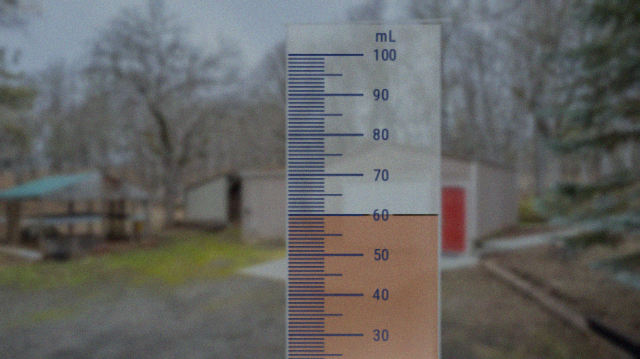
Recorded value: 60 mL
